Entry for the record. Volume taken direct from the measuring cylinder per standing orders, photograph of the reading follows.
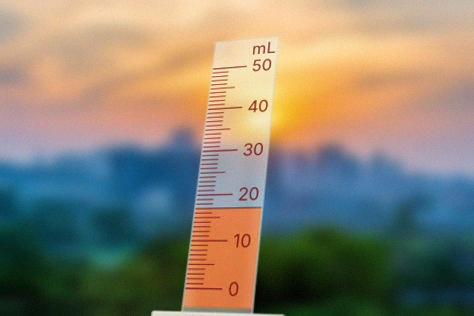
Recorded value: 17 mL
